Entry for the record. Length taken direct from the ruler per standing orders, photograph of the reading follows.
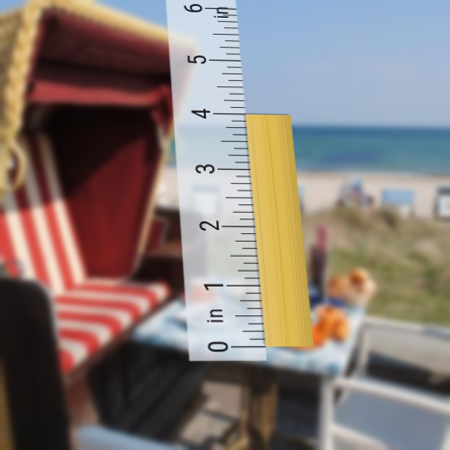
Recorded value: 4 in
